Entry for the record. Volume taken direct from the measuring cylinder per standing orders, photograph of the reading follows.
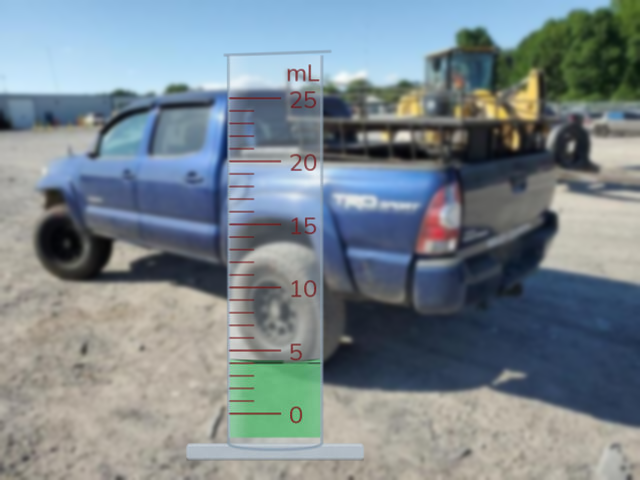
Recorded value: 4 mL
